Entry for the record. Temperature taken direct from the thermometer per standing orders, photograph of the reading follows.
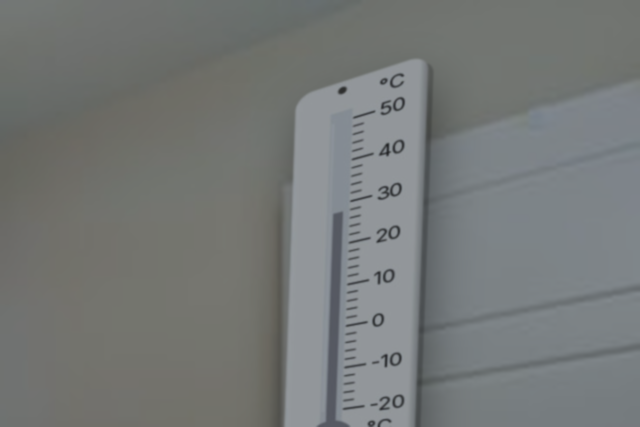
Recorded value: 28 °C
